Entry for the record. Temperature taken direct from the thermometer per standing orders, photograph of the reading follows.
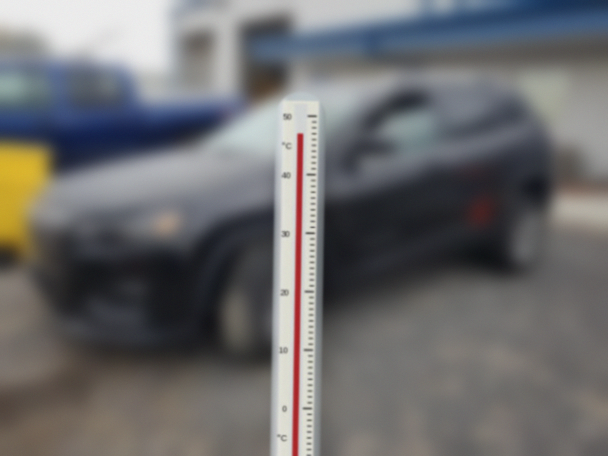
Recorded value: 47 °C
